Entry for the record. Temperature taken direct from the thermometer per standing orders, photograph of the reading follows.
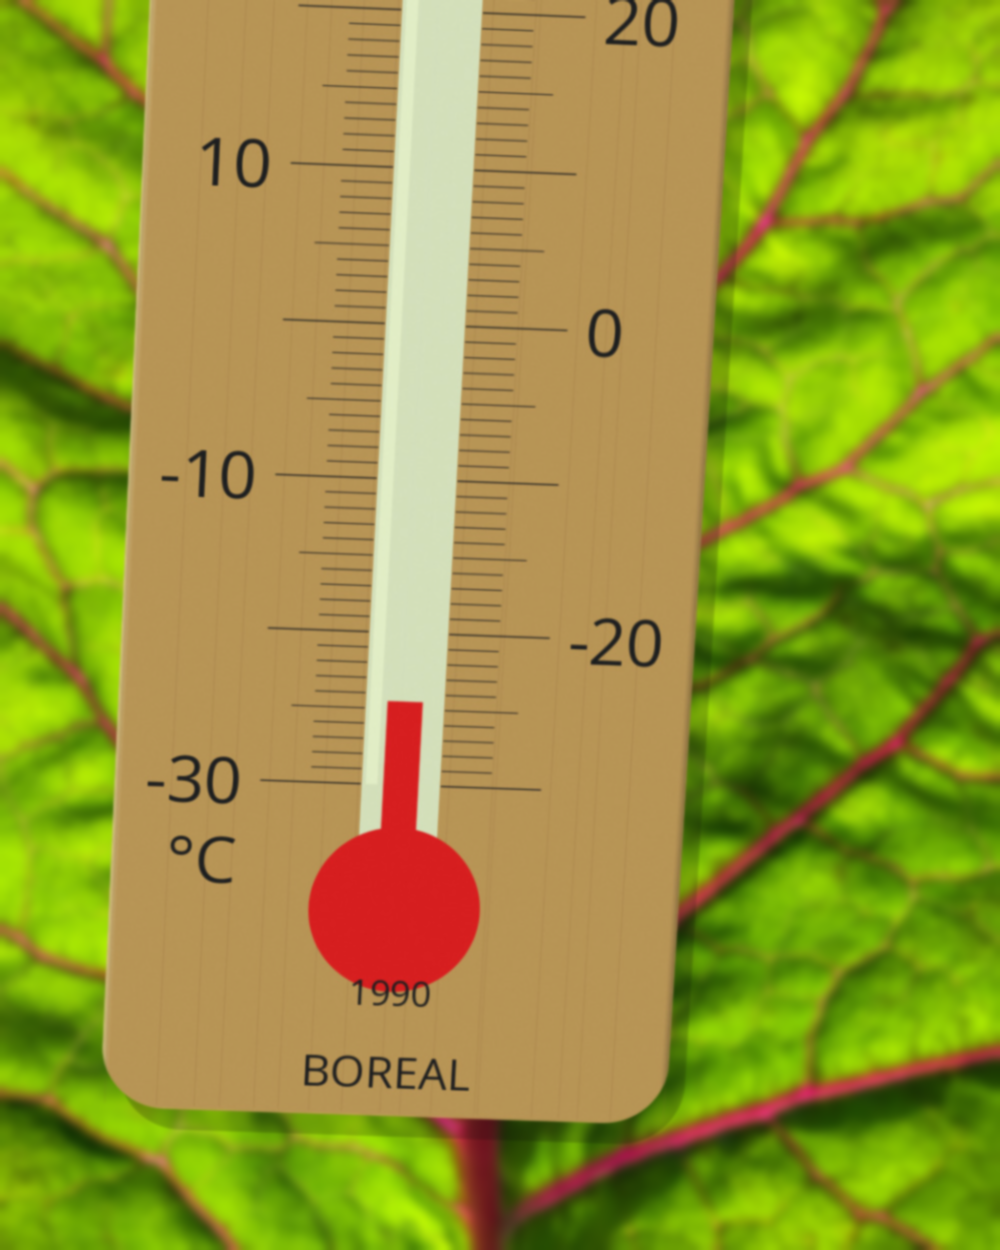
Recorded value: -24.5 °C
